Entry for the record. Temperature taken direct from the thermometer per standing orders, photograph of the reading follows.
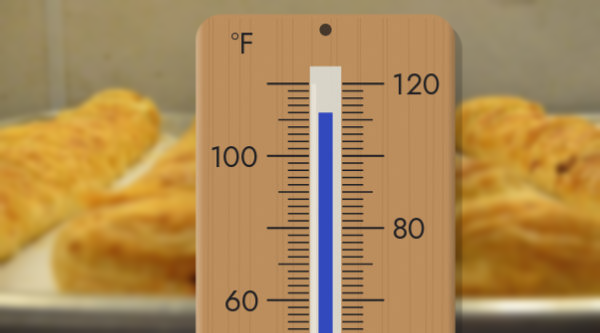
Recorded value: 112 °F
